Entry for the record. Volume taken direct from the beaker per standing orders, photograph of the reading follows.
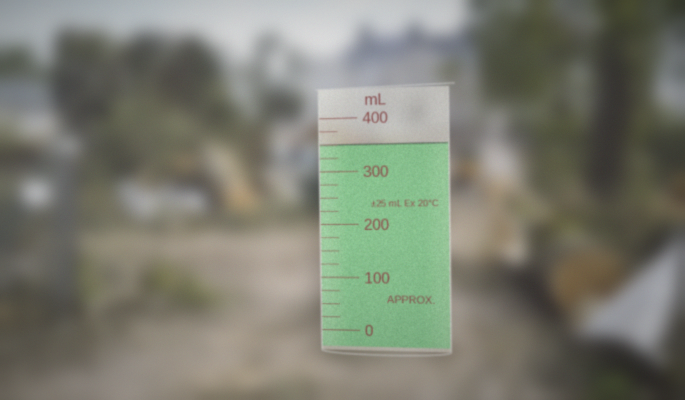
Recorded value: 350 mL
